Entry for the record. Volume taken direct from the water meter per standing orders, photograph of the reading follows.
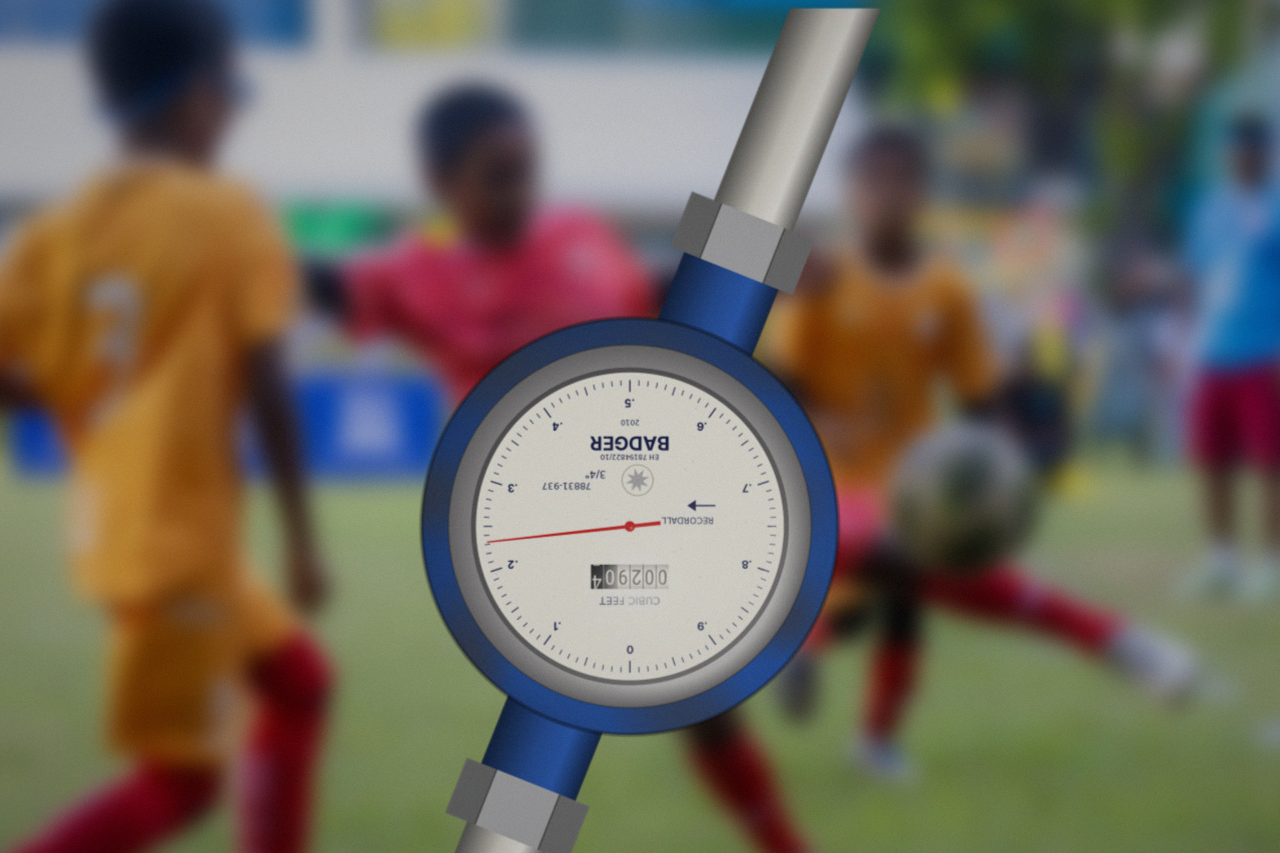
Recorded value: 2904.23 ft³
